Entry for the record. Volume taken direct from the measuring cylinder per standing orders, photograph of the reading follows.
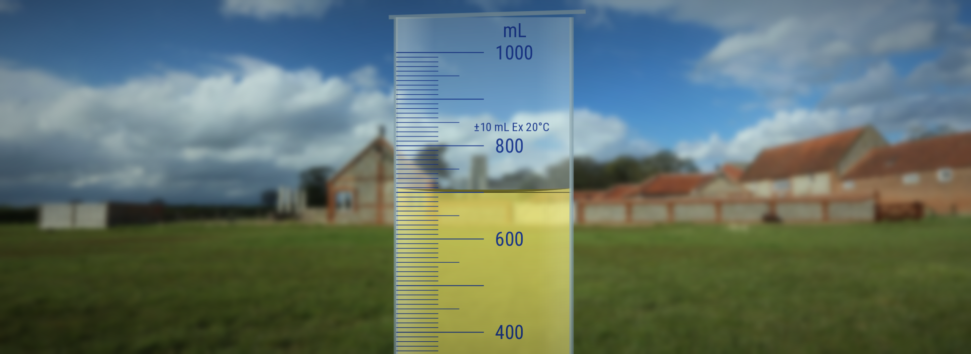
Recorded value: 700 mL
